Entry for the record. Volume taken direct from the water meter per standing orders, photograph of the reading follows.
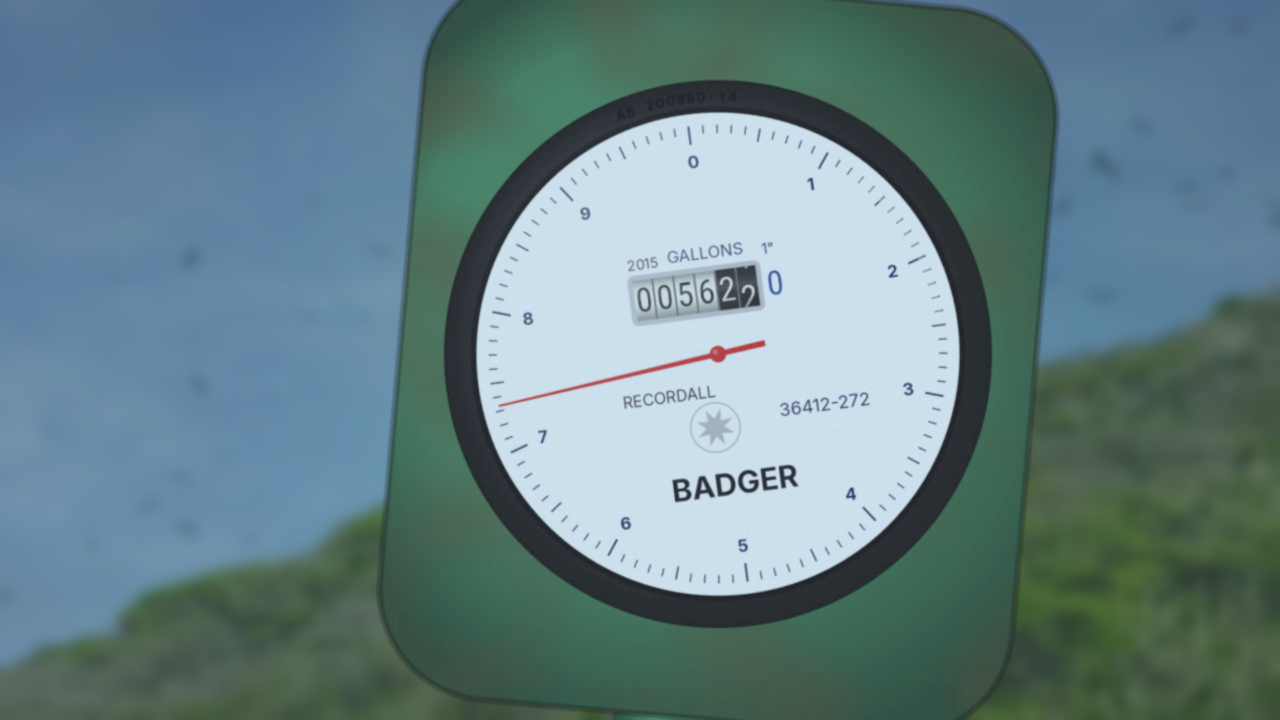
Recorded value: 56217.3 gal
